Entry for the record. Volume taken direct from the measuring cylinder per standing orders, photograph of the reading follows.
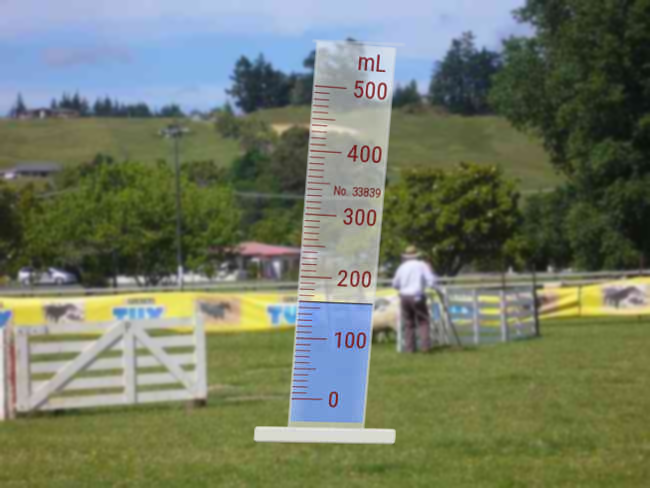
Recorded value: 160 mL
